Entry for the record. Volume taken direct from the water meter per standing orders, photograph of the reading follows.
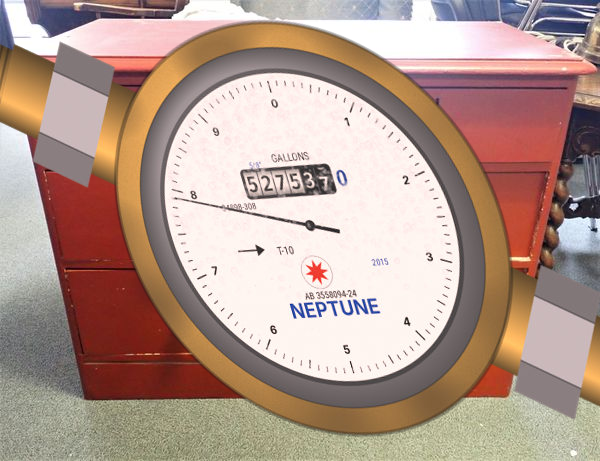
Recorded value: 5275367.9 gal
